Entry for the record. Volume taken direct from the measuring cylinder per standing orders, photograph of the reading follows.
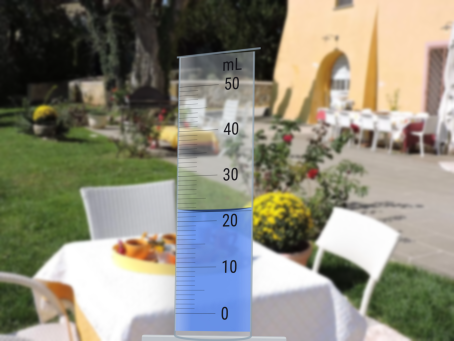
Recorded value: 22 mL
